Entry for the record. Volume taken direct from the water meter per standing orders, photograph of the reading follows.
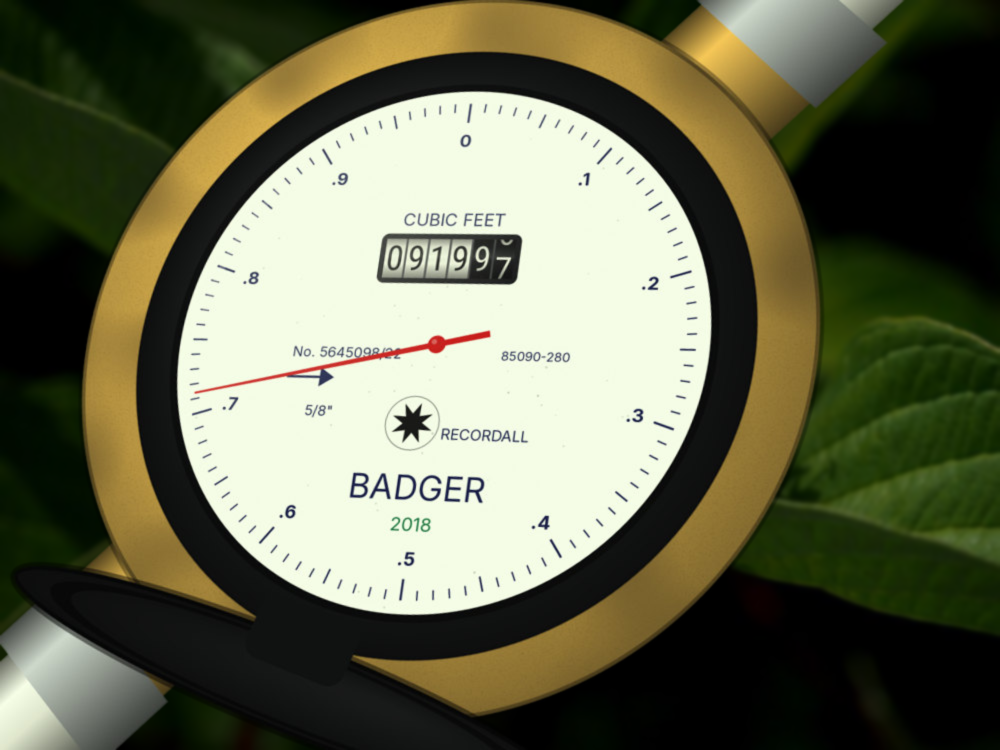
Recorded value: 91996.71 ft³
